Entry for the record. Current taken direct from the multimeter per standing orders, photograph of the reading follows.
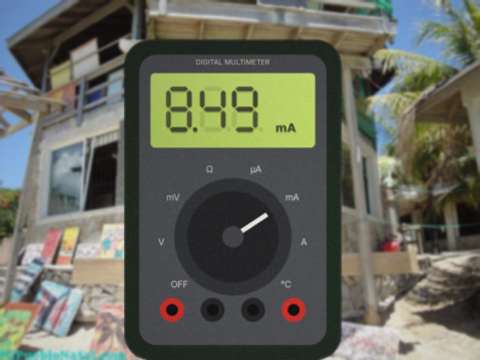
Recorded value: 8.49 mA
